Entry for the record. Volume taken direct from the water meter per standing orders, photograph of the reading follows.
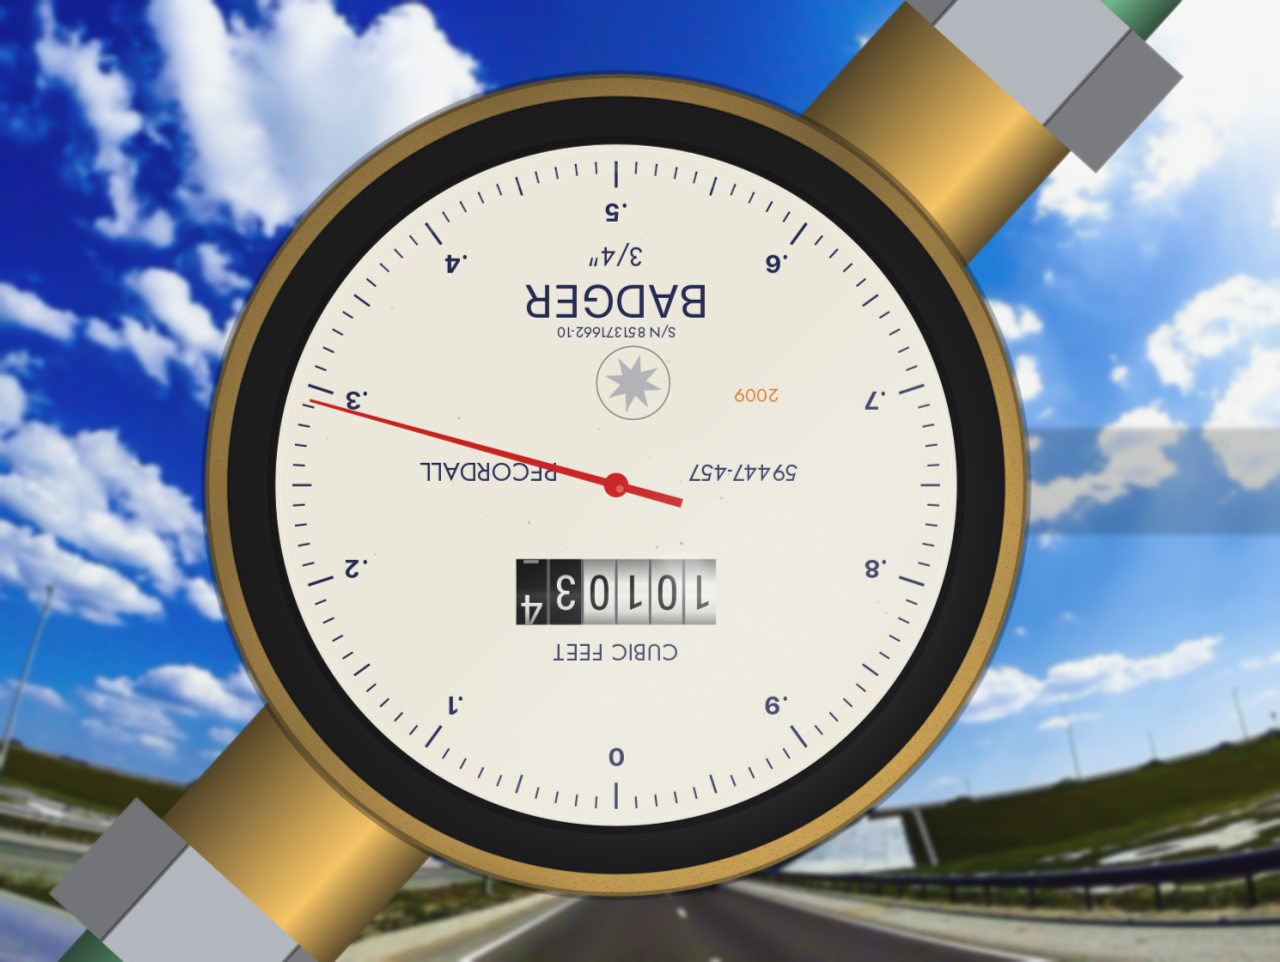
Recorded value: 101034.29 ft³
